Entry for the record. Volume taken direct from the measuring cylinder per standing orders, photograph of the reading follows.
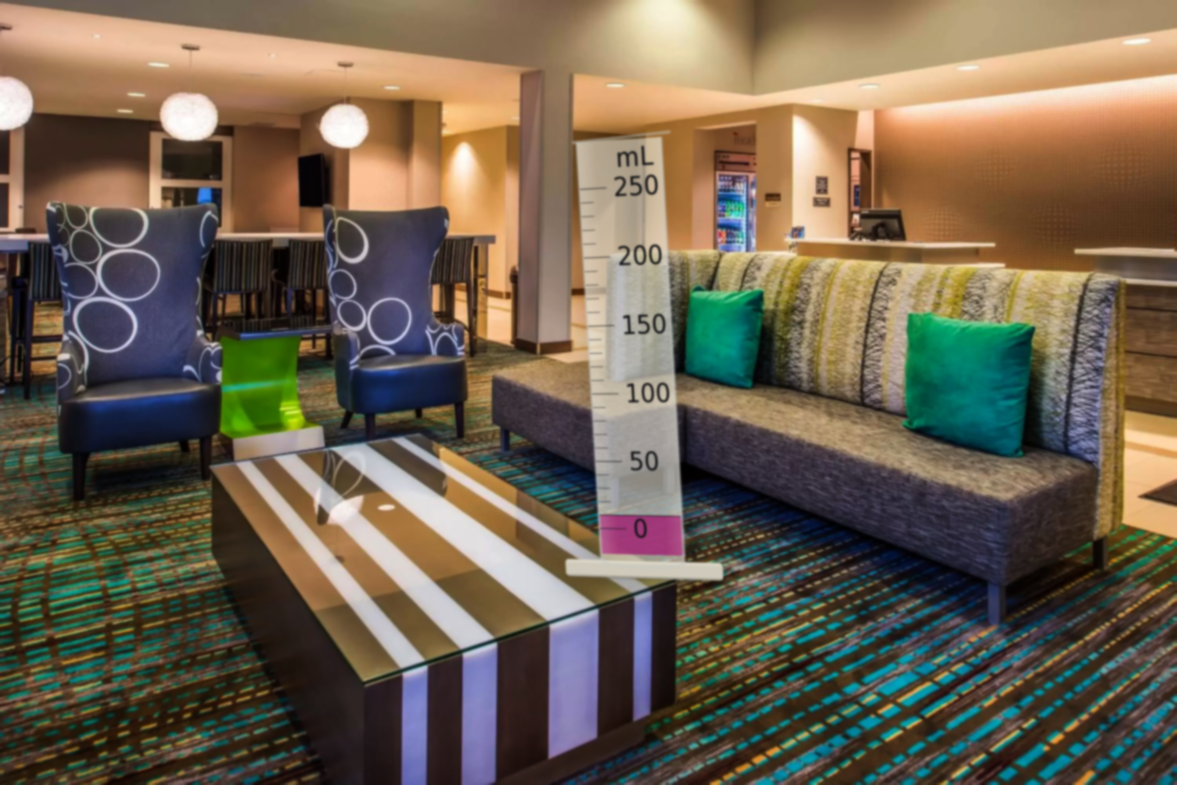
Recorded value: 10 mL
